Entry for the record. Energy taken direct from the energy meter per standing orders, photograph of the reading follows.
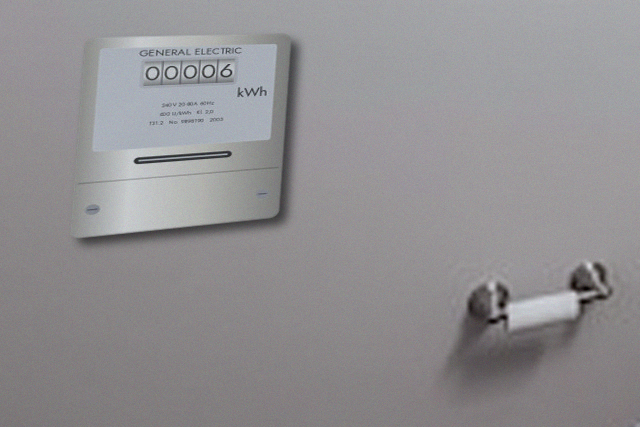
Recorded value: 6 kWh
